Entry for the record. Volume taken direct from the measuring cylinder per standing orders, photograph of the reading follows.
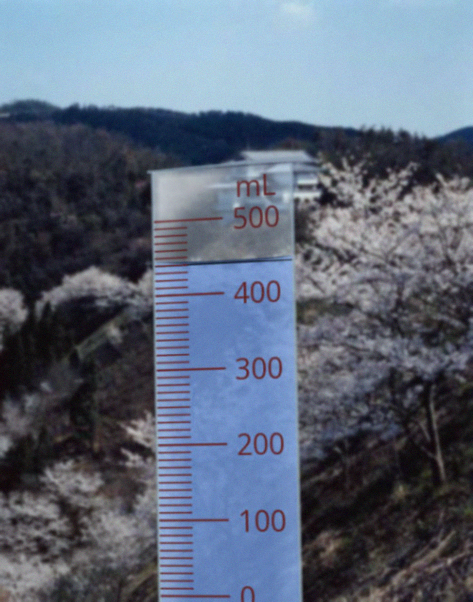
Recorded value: 440 mL
